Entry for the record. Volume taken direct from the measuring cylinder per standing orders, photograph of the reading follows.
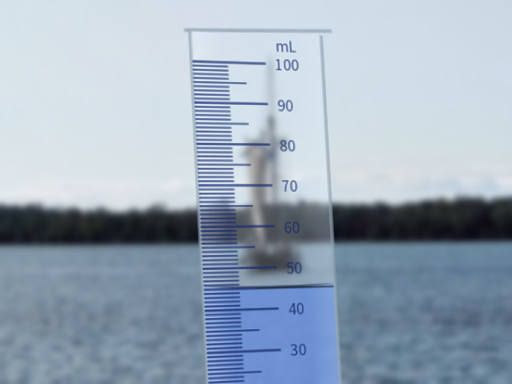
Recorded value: 45 mL
